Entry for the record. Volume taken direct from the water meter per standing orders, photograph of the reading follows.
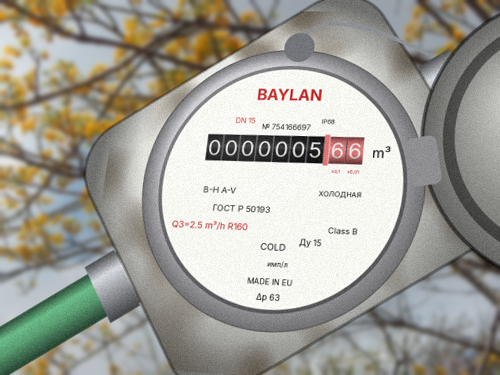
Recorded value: 5.66 m³
